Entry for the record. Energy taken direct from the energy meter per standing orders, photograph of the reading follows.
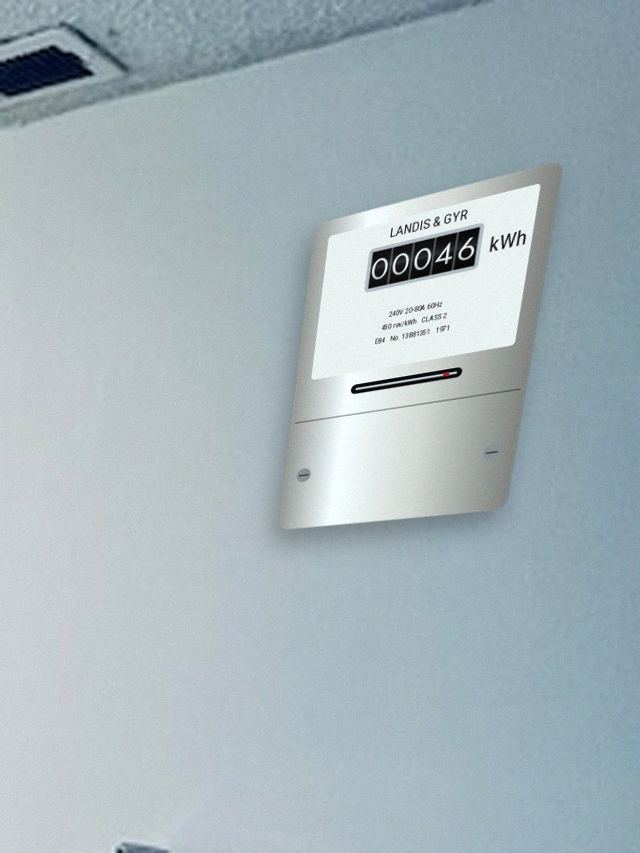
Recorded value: 46 kWh
